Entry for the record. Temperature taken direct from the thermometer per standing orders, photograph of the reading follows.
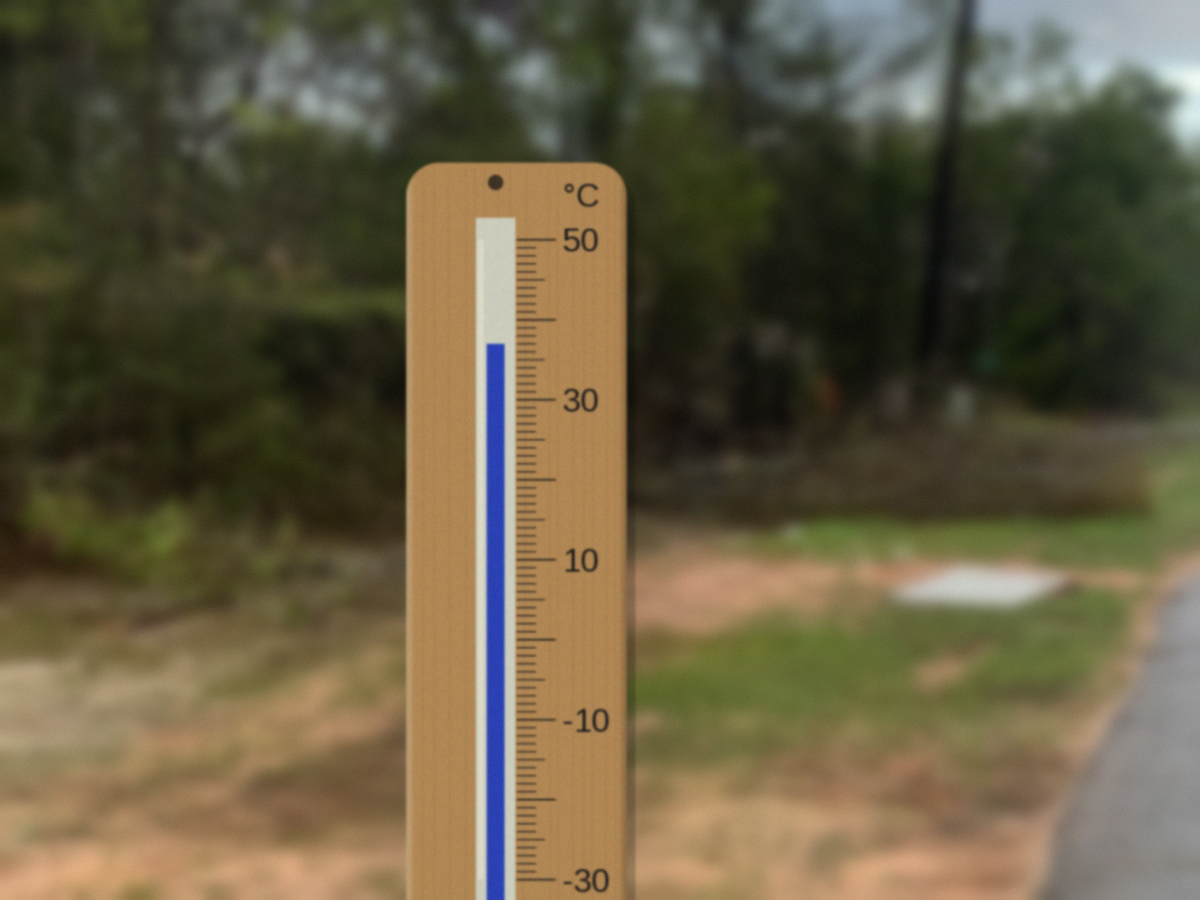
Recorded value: 37 °C
